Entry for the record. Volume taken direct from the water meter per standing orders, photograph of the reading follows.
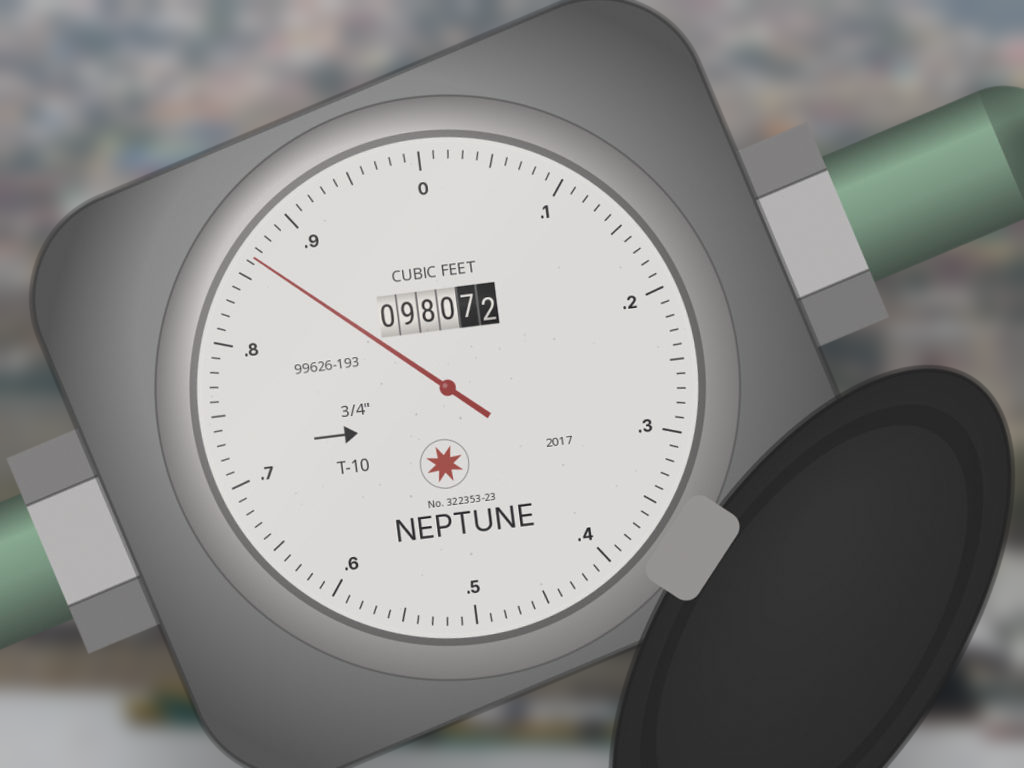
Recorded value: 98071.86 ft³
